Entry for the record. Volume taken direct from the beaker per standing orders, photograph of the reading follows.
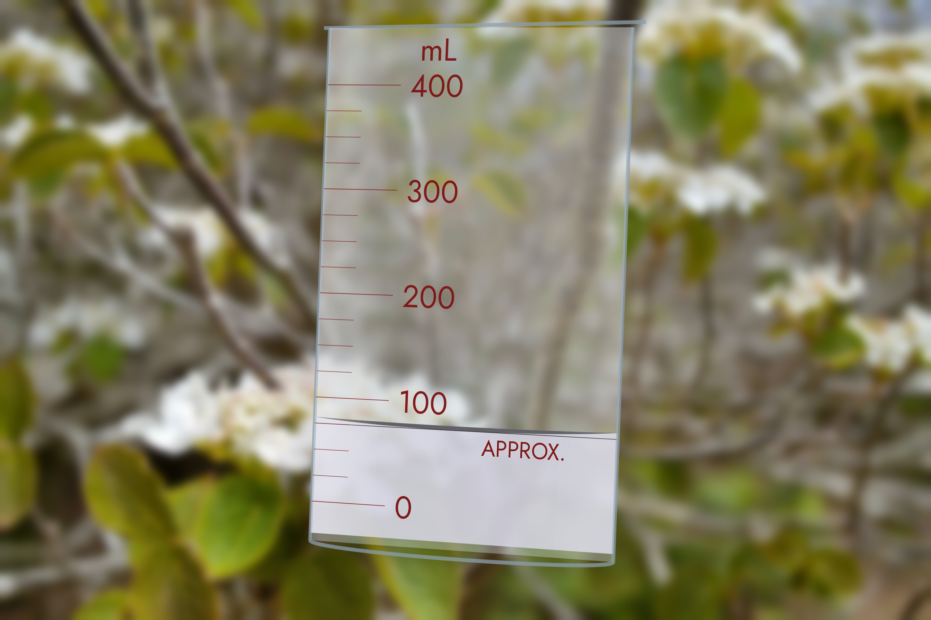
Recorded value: 75 mL
